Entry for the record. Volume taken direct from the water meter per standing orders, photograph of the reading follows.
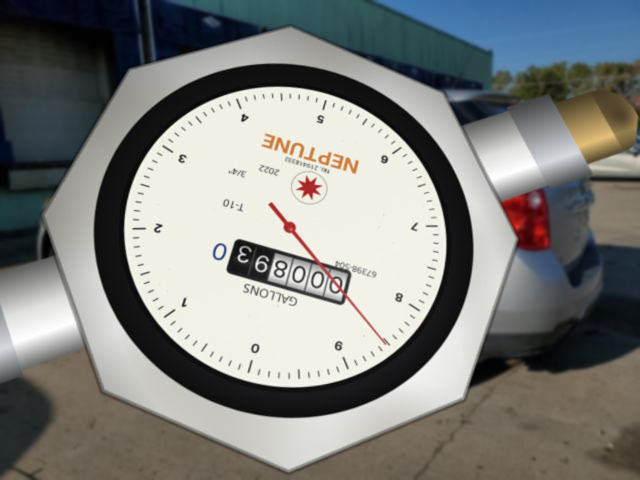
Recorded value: 8928.5 gal
